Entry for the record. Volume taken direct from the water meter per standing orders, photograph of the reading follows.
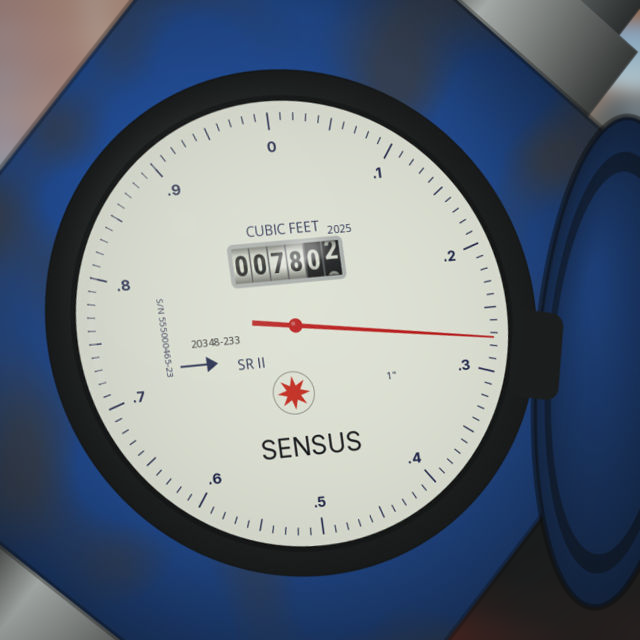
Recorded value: 7802.27 ft³
